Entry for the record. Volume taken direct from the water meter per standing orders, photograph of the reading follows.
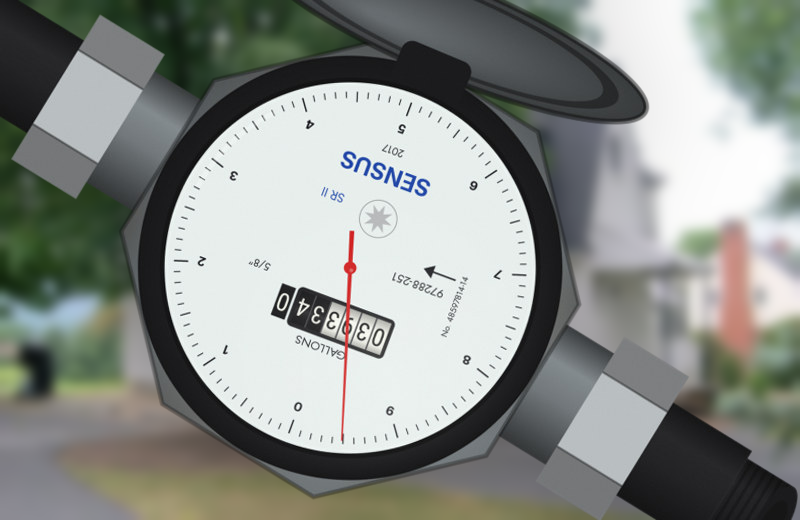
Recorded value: 393339.5 gal
